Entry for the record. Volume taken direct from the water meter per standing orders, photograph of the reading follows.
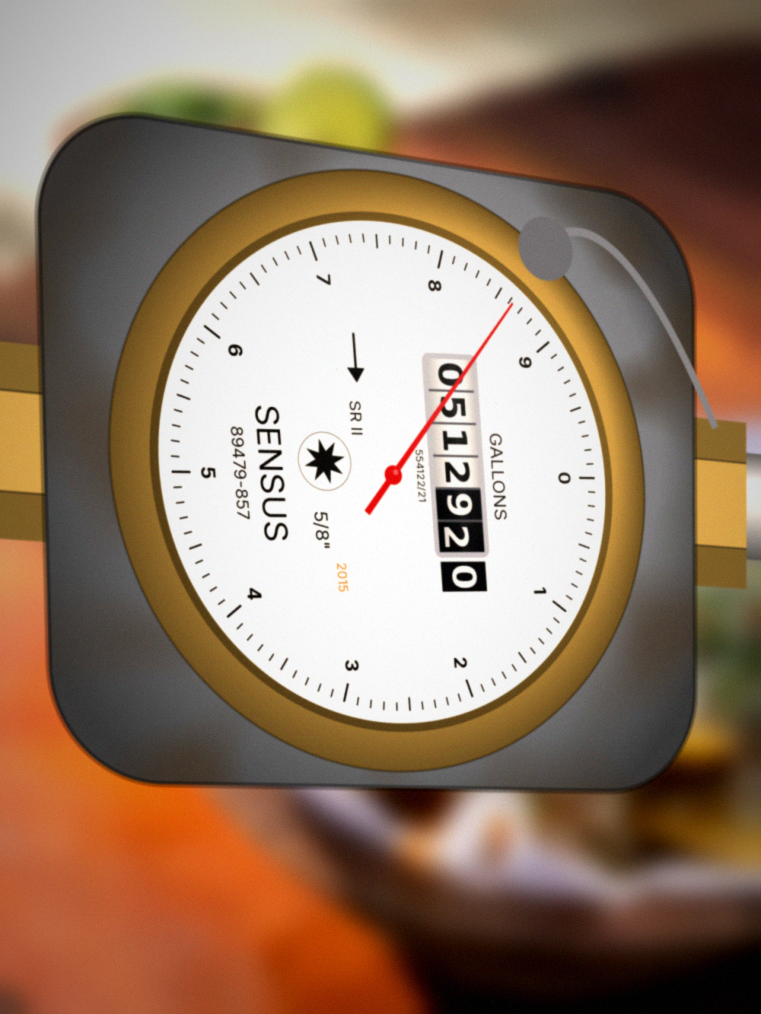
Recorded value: 512918.6 gal
